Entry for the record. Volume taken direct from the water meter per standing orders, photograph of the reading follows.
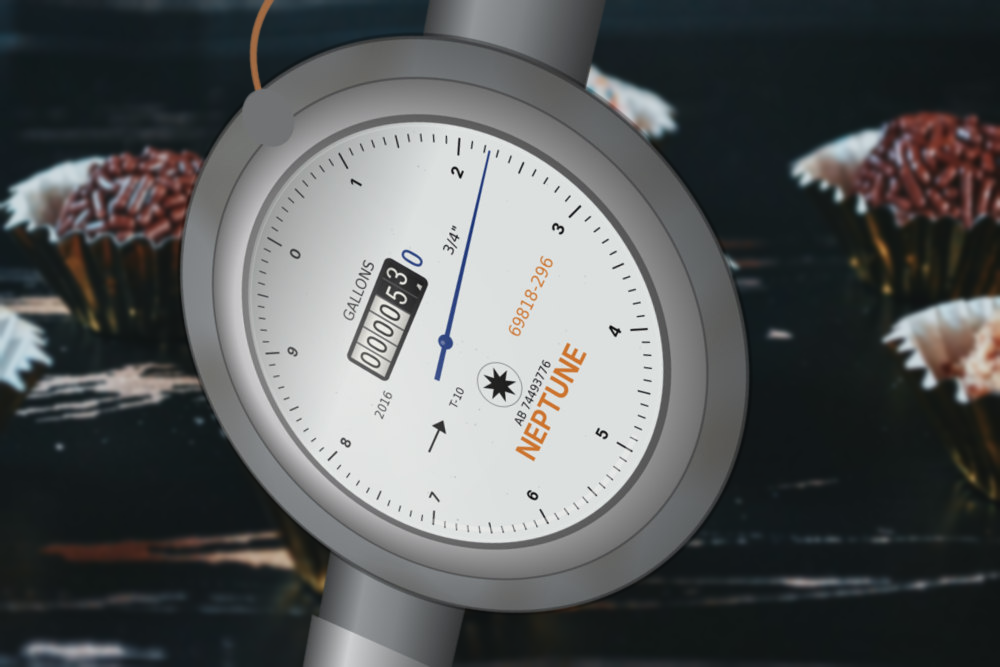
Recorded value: 532.2 gal
